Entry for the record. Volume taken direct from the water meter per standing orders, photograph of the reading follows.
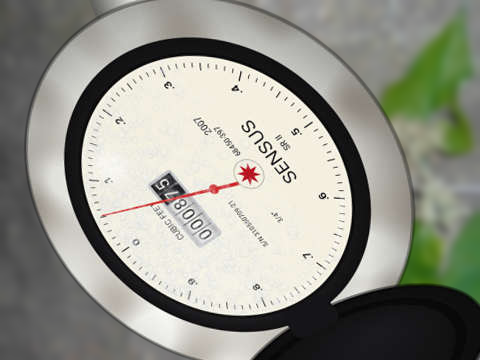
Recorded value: 875.05 ft³
